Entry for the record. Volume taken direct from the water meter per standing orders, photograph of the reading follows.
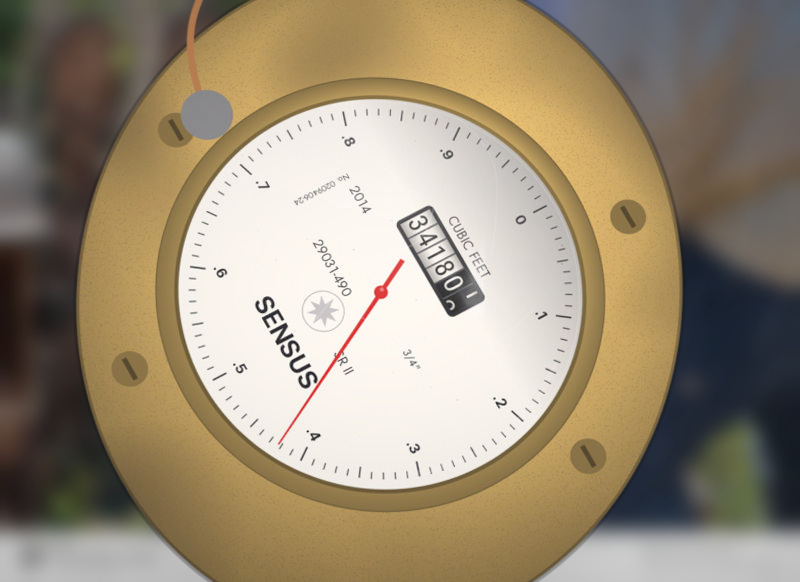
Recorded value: 341801.42 ft³
